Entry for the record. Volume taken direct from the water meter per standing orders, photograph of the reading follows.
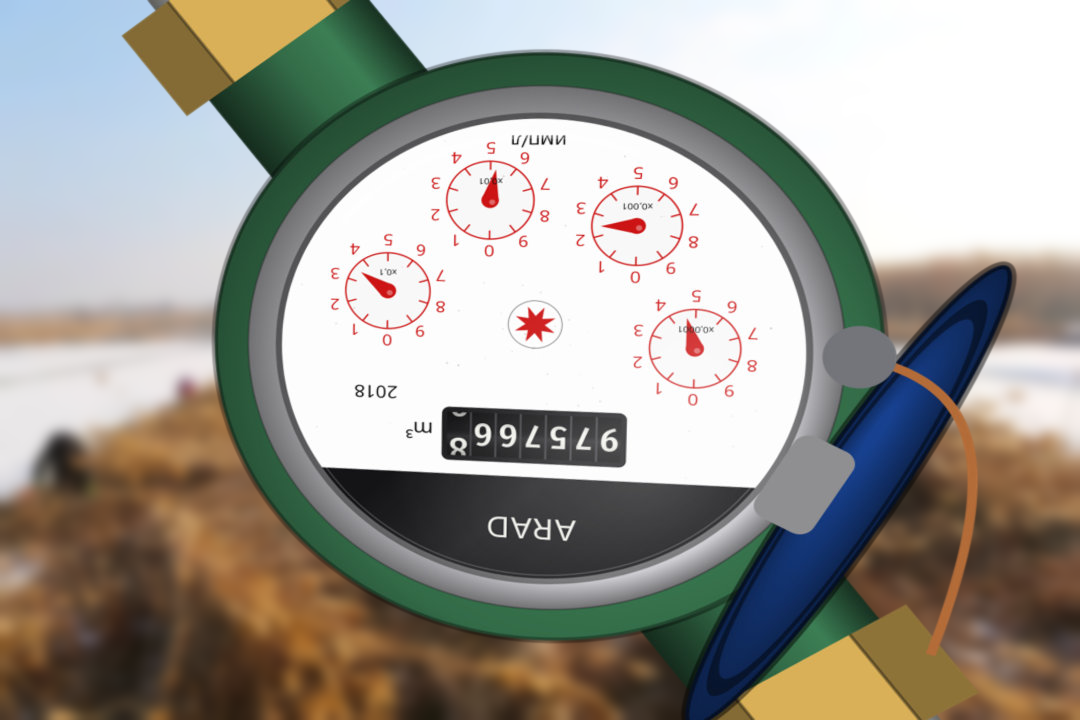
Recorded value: 9757668.3524 m³
